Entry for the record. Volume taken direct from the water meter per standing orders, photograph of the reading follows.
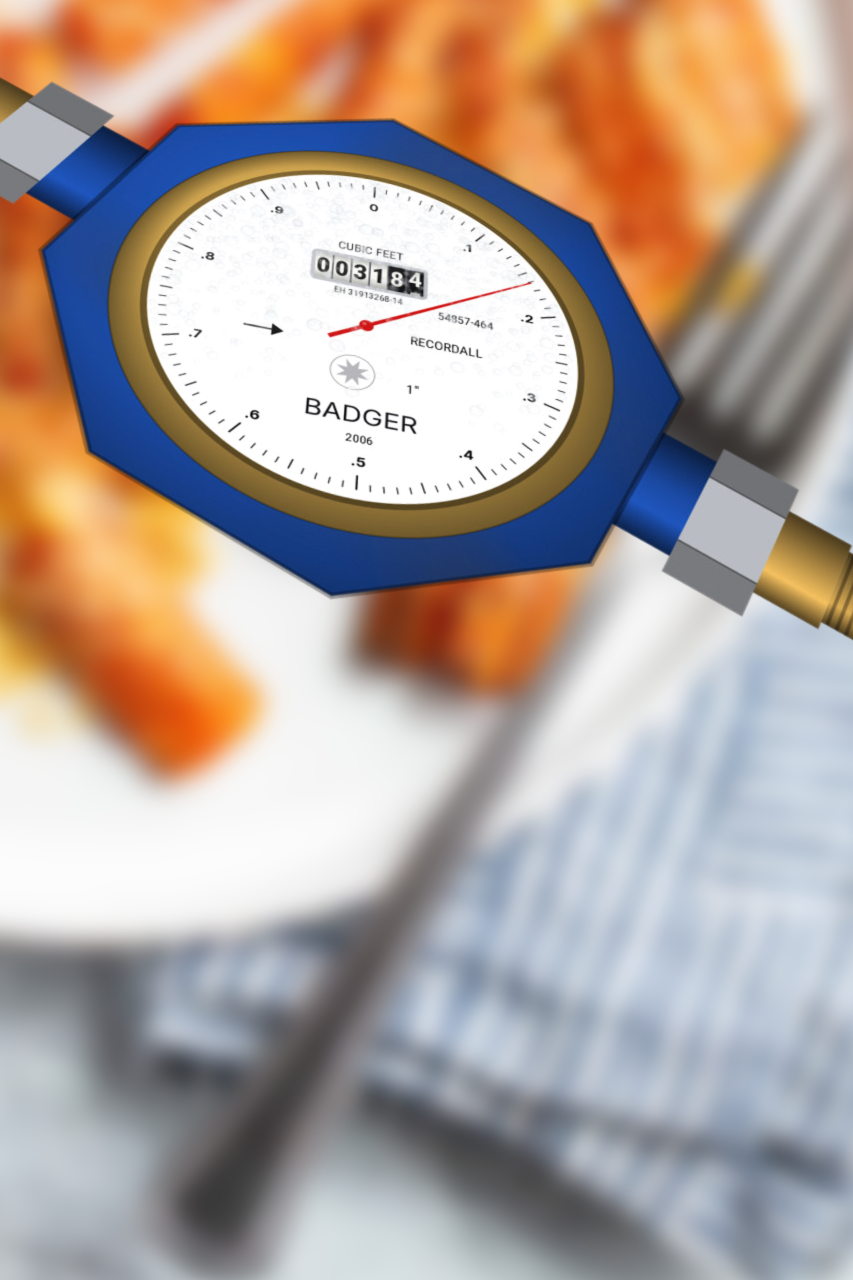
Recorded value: 3184.16 ft³
